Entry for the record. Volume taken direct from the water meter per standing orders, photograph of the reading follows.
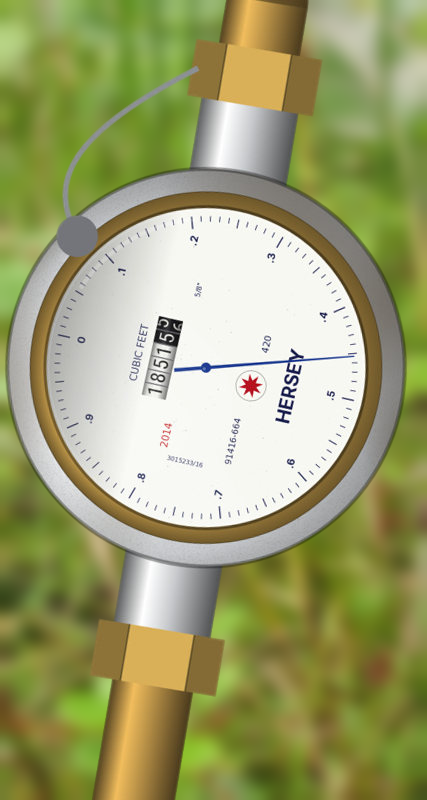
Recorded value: 185155.45 ft³
